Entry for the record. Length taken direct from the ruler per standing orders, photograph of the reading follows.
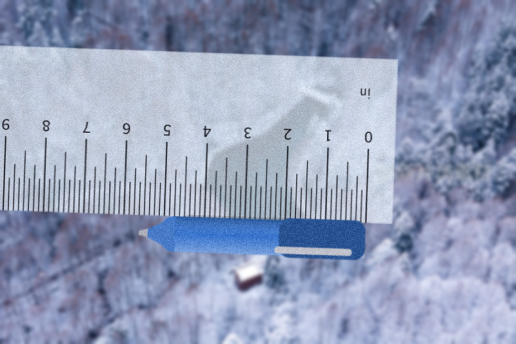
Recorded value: 5.625 in
